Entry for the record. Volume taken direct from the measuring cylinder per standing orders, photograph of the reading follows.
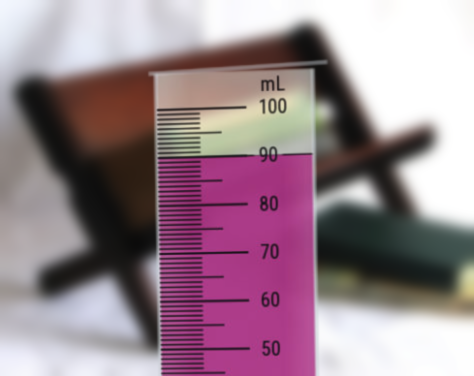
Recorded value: 90 mL
